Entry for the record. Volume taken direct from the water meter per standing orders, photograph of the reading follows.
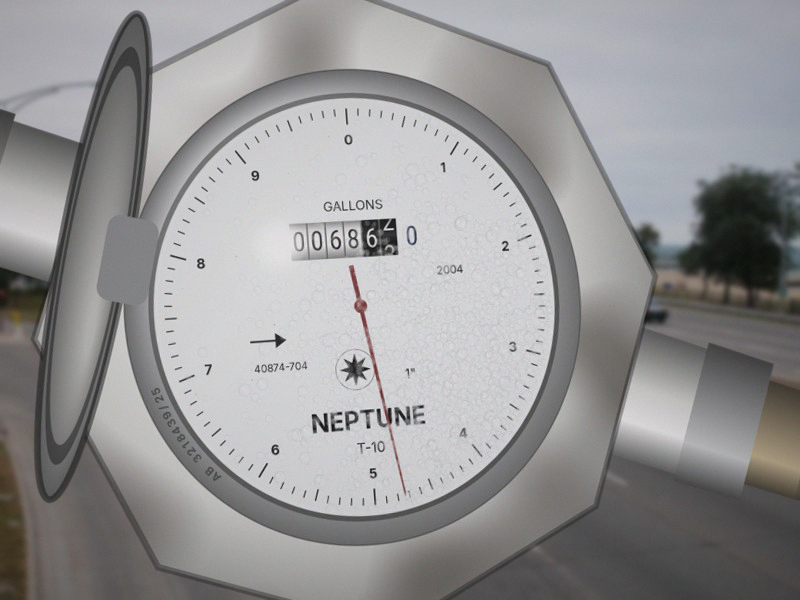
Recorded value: 68624.7 gal
